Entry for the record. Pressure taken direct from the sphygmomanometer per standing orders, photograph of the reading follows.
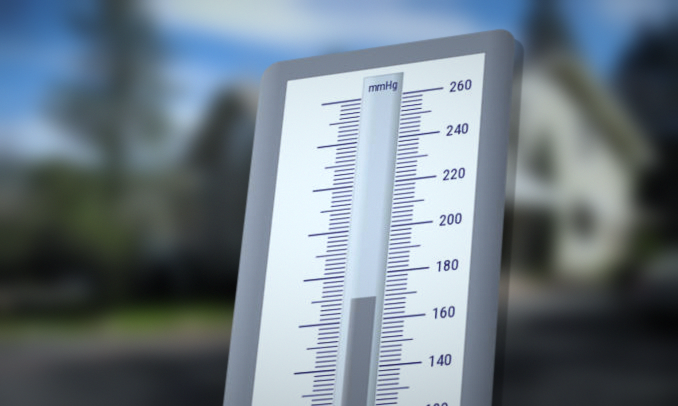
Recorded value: 170 mmHg
